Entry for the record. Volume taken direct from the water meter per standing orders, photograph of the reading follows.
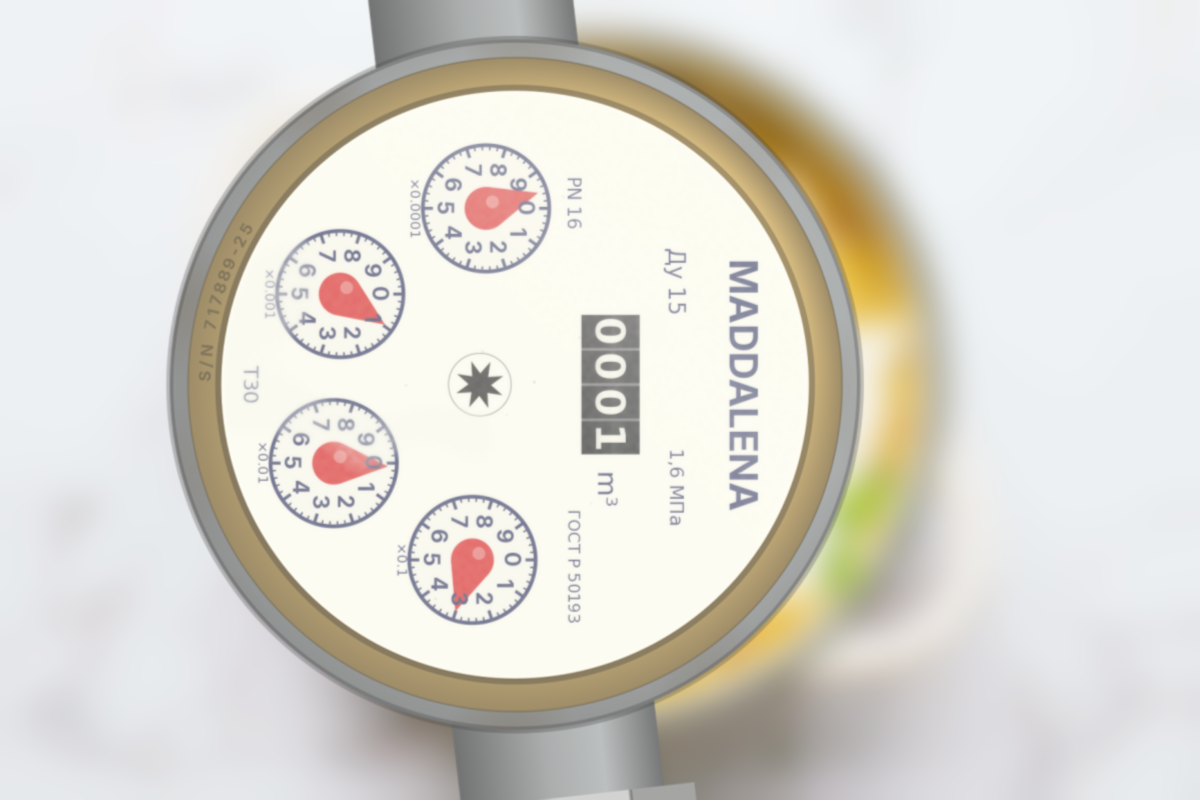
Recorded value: 1.3009 m³
